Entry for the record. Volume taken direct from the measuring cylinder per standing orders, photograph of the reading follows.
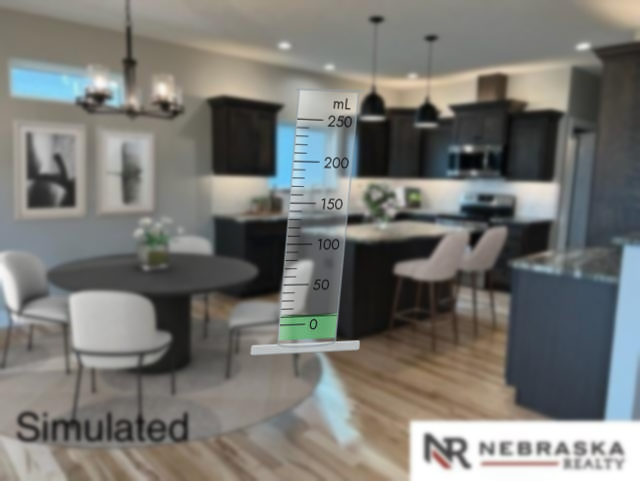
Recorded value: 10 mL
